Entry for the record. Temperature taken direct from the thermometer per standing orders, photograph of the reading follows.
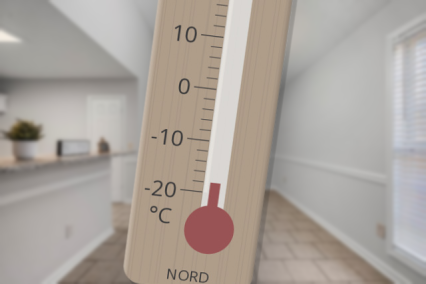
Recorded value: -18 °C
